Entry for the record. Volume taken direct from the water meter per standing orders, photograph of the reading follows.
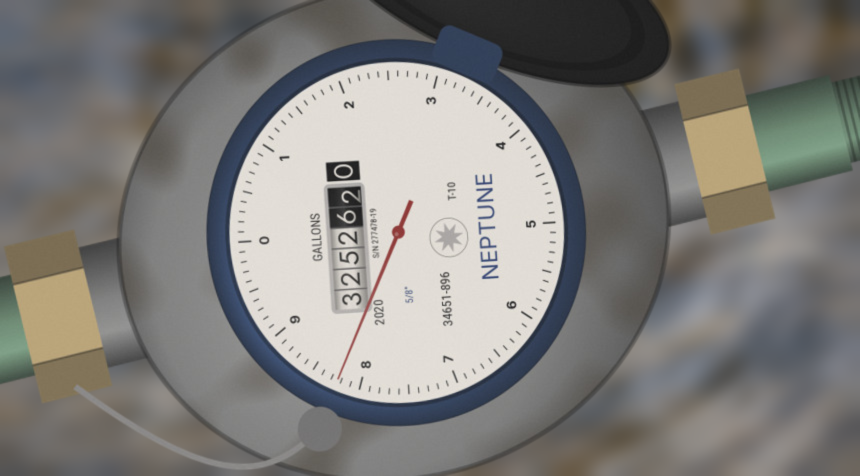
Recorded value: 3252618.2 gal
